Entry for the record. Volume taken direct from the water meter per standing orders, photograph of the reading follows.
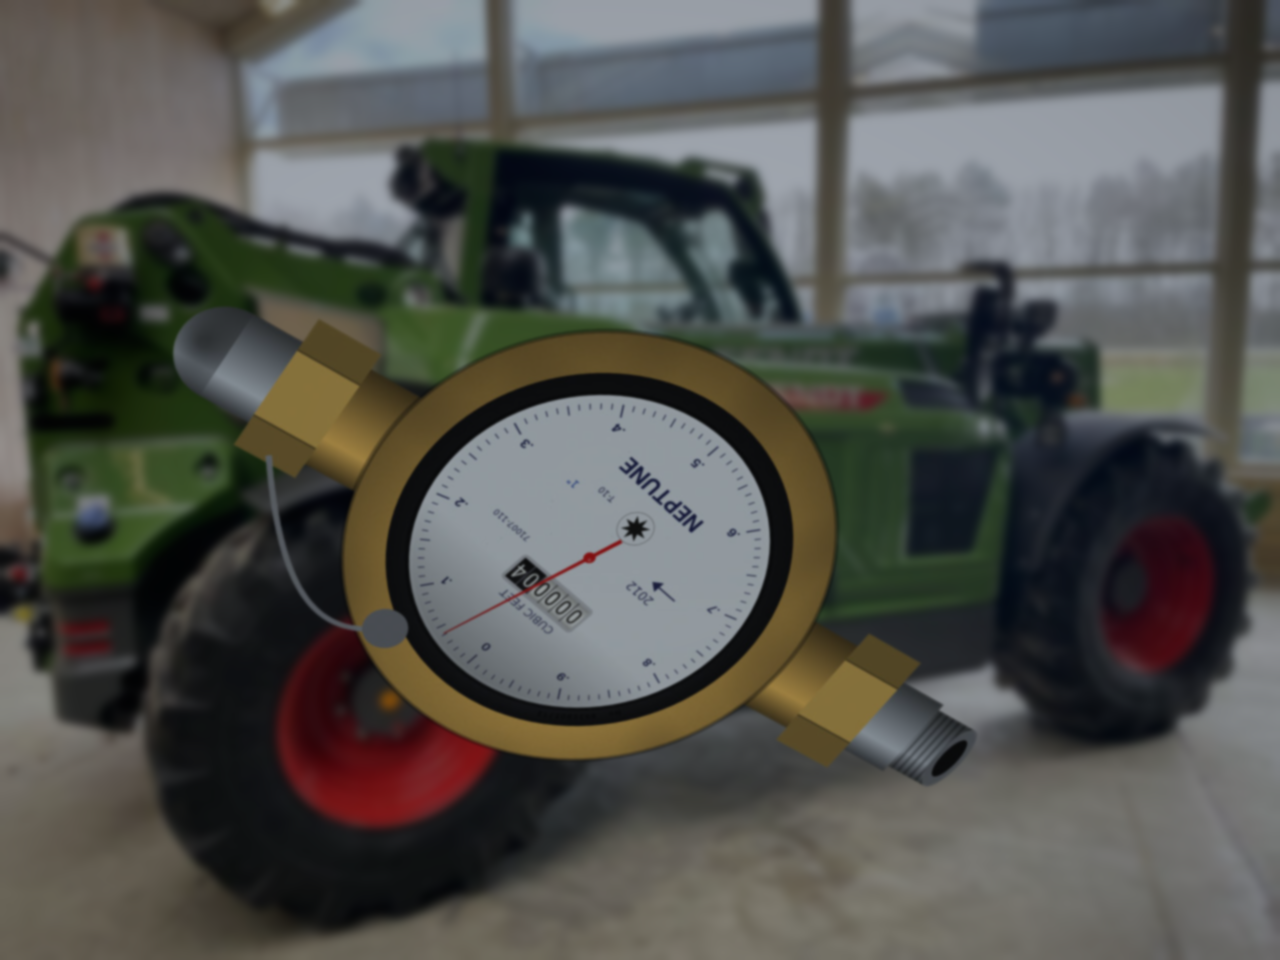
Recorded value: 4.04 ft³
